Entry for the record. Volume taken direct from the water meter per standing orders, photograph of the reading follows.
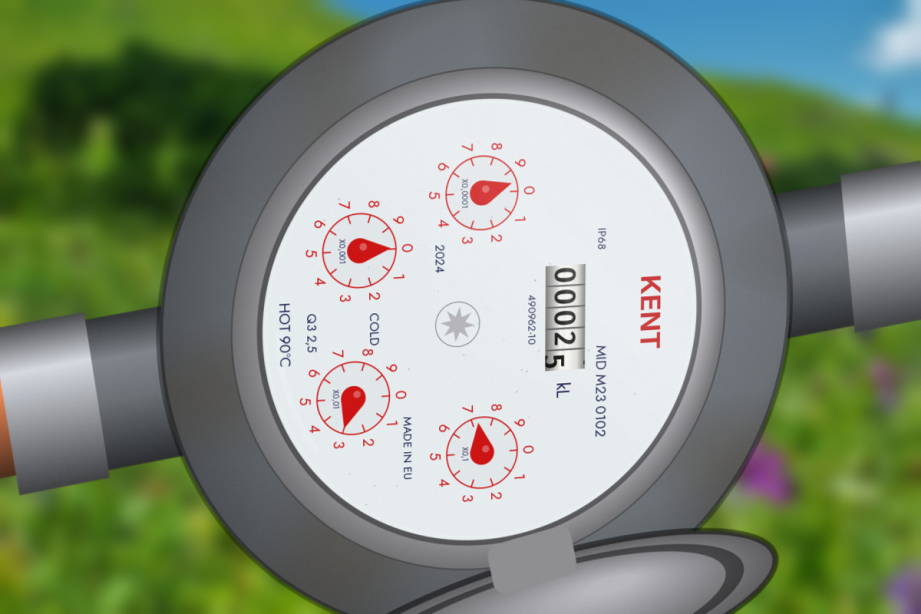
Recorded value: 24.7299 kL
